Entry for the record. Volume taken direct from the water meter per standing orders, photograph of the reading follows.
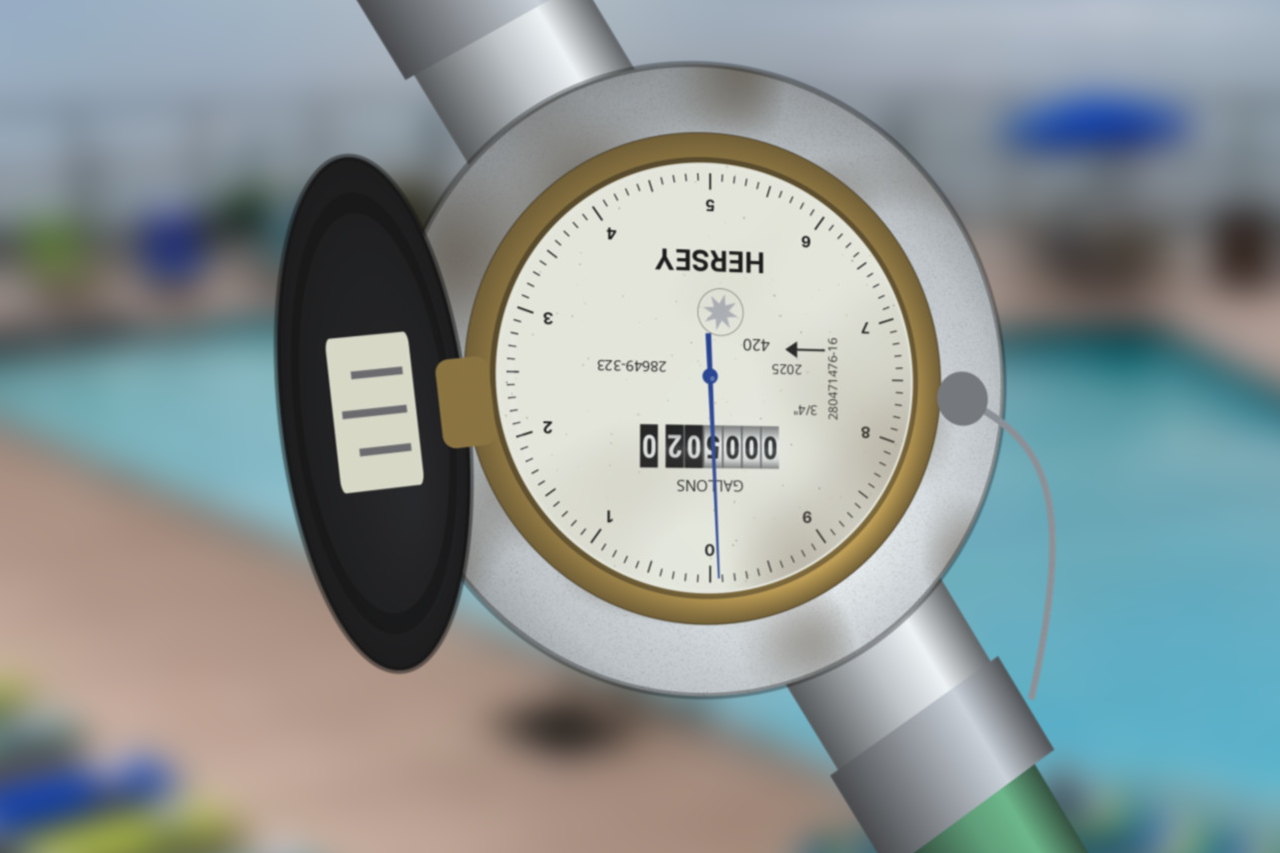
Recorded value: 5019.9 gal
